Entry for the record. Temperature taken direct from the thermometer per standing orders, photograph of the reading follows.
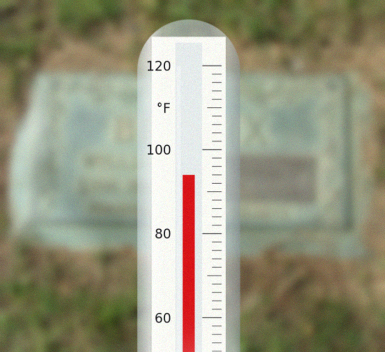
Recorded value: 94 °F
